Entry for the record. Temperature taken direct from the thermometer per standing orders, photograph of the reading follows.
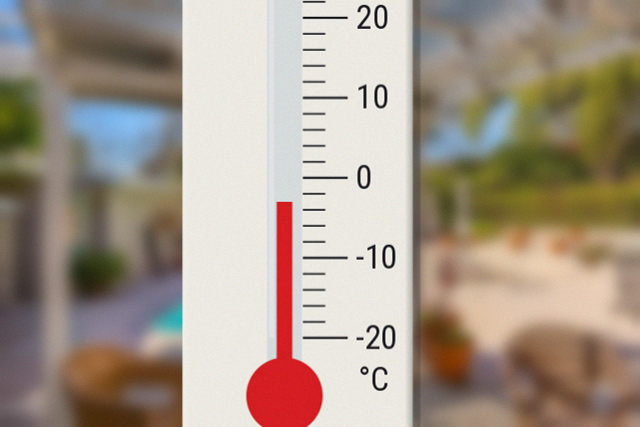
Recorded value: -3 °C
